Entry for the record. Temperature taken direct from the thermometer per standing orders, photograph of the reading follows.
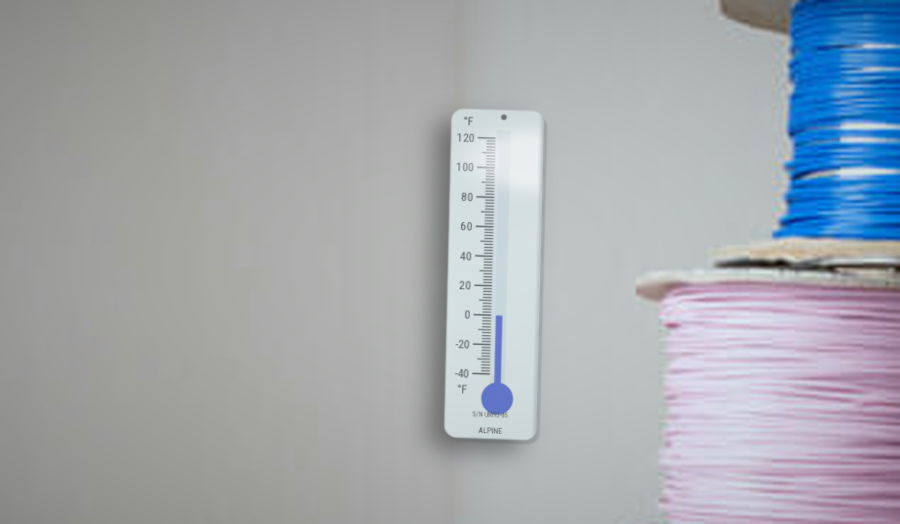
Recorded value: 0 °F
